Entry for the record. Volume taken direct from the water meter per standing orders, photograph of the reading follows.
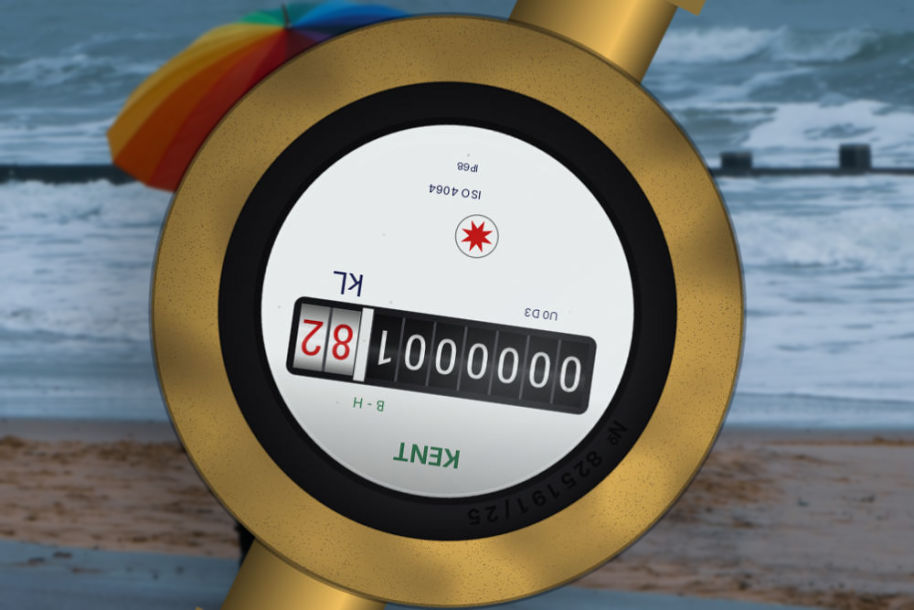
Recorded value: 1.82 kL
